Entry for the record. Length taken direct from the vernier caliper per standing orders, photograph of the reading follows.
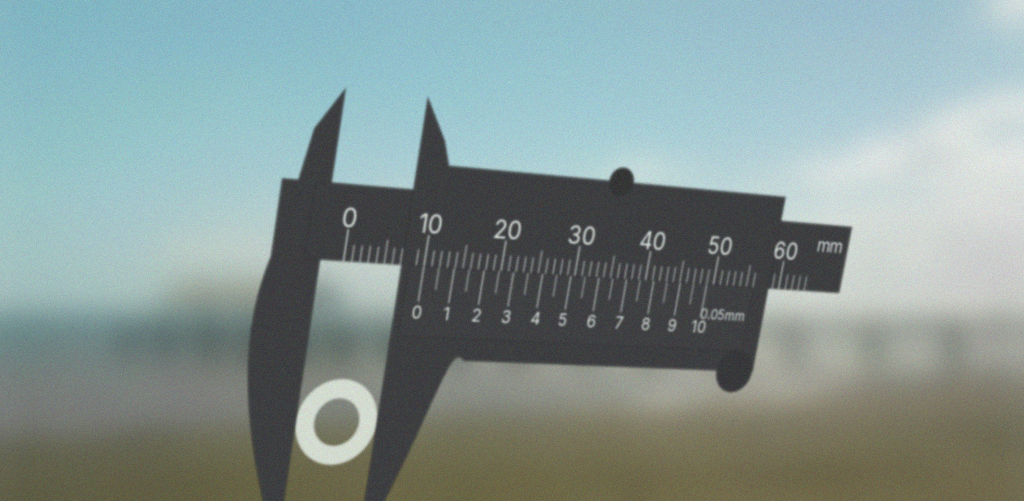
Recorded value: 10.0 mm
